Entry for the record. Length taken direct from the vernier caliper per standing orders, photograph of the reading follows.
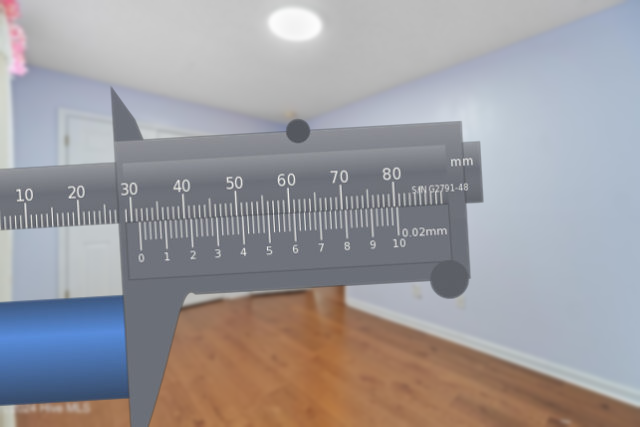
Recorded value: 31.5 mm
